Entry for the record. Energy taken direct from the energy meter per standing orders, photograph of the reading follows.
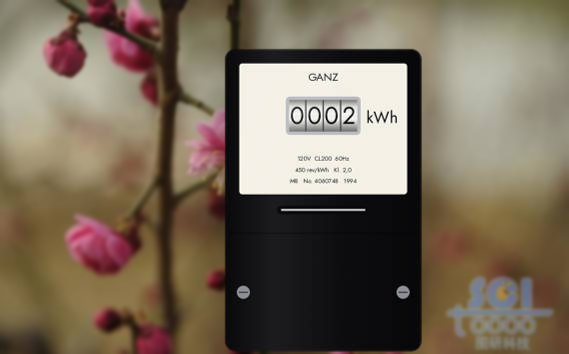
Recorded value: 2 kWh
